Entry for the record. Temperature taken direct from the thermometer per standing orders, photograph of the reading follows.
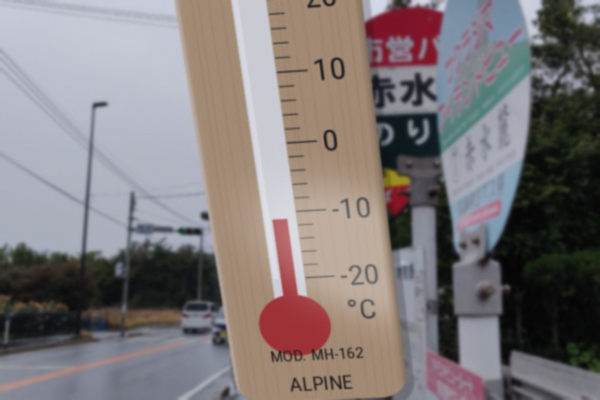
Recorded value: -11 °C
